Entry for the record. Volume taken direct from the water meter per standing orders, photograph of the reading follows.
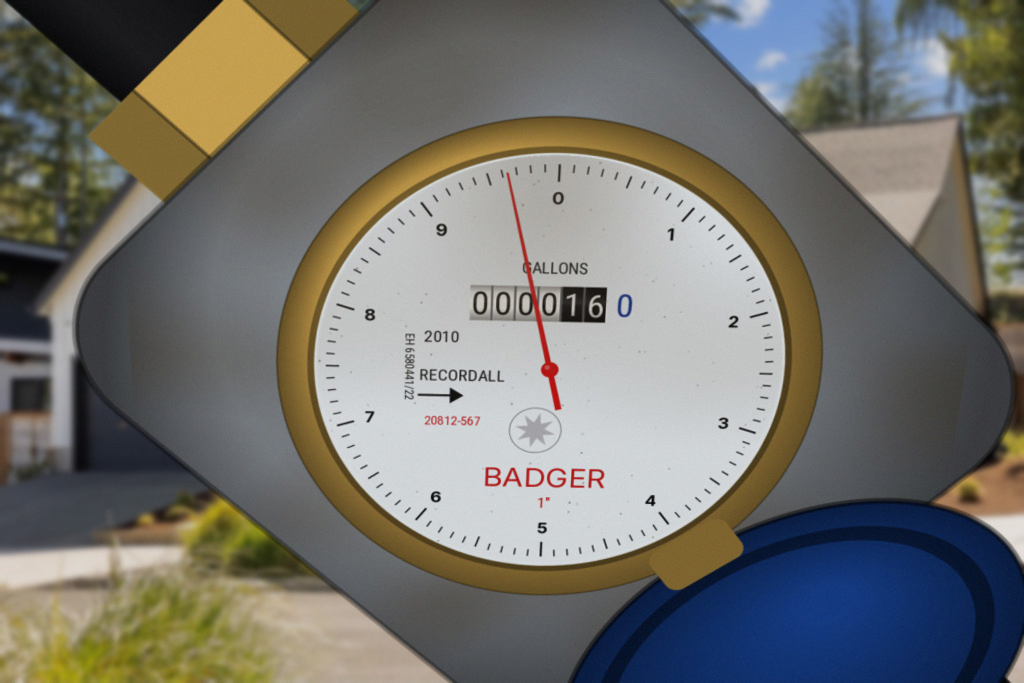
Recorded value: 159.6 gal
